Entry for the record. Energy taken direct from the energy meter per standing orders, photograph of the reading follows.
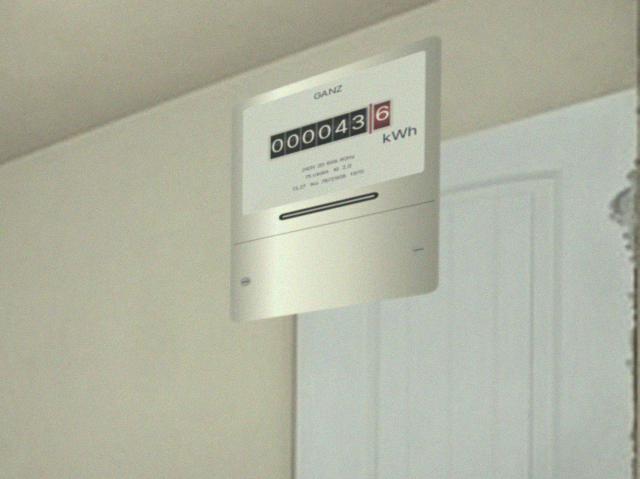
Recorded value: 43.6 kWh
